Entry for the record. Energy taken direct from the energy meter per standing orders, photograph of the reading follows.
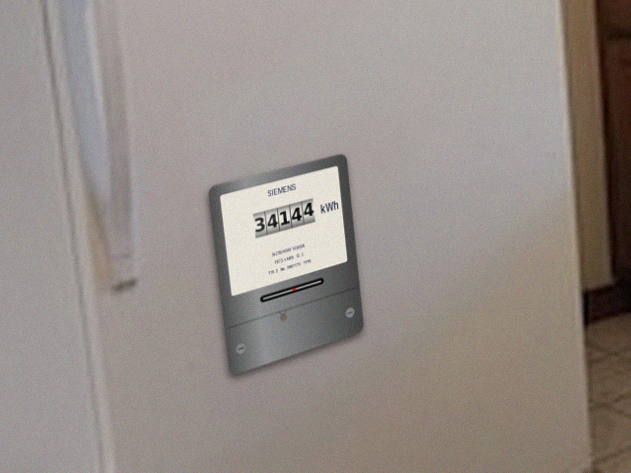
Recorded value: 34144 kWh
